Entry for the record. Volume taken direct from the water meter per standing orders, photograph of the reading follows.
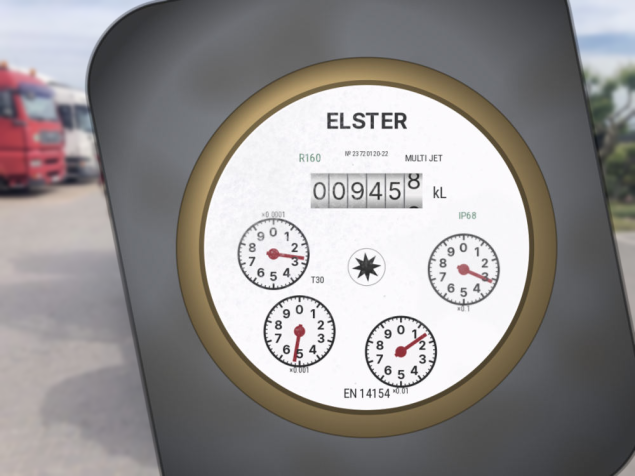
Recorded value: 9458.3152 kL
